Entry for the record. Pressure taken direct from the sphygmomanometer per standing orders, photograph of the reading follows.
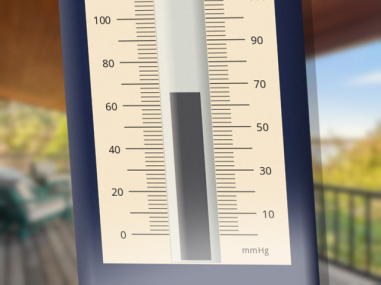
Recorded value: 66 mmHg
